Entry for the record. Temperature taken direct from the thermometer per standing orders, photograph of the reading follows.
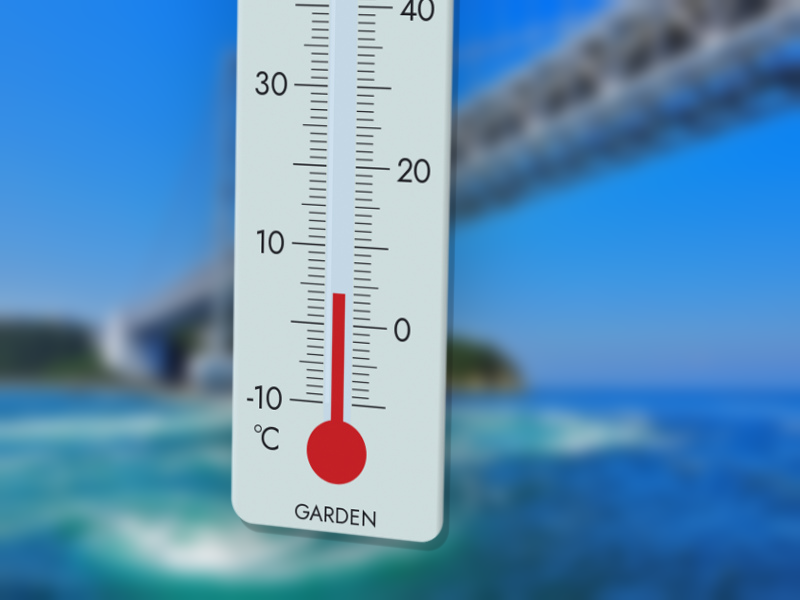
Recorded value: 4 °C
